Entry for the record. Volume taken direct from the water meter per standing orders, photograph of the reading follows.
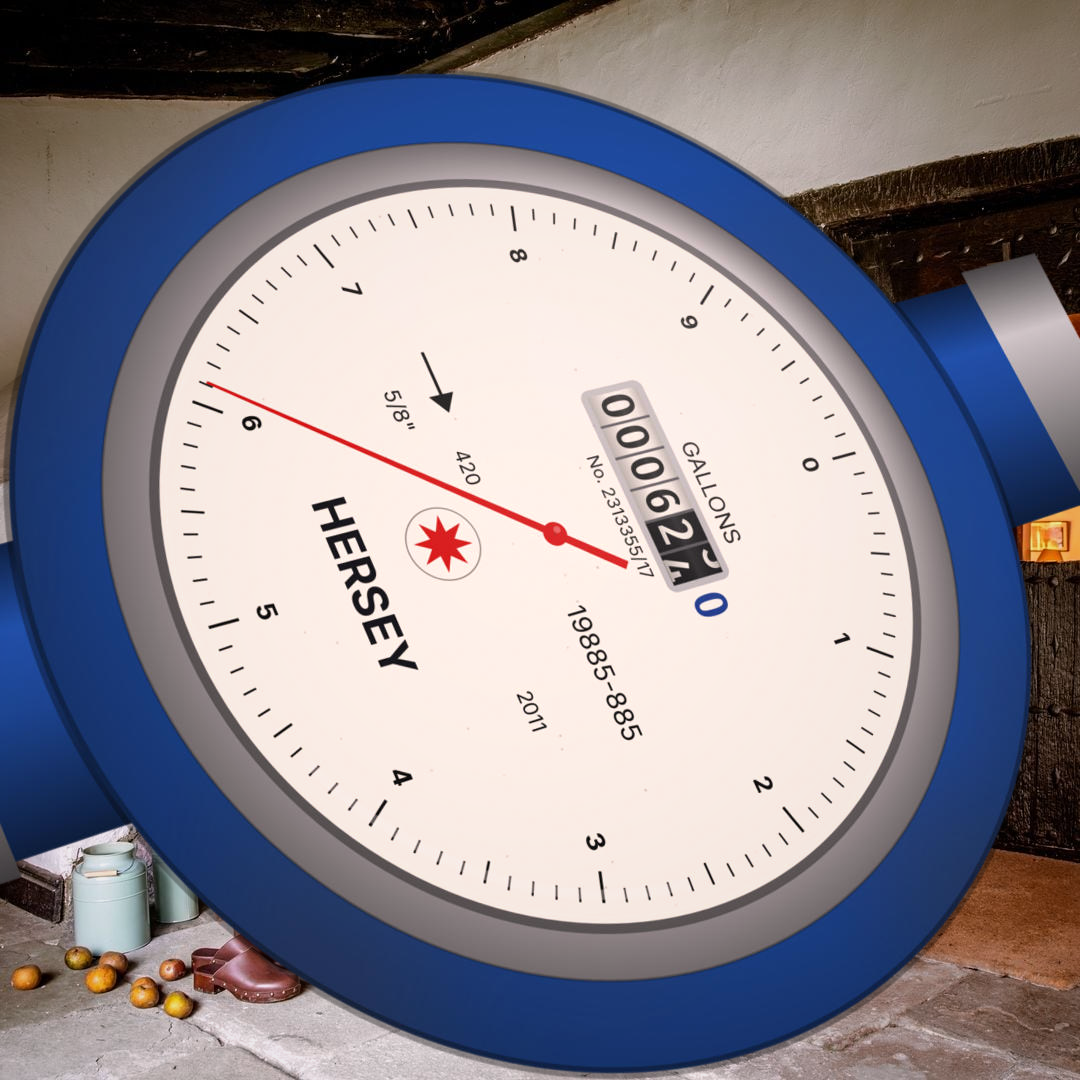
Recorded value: 6236.1 gal
